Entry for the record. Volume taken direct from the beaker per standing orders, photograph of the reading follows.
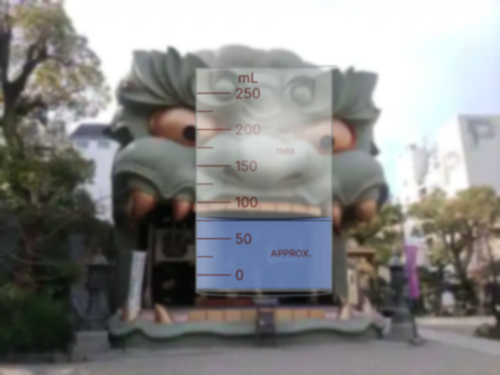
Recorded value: 75 mL
